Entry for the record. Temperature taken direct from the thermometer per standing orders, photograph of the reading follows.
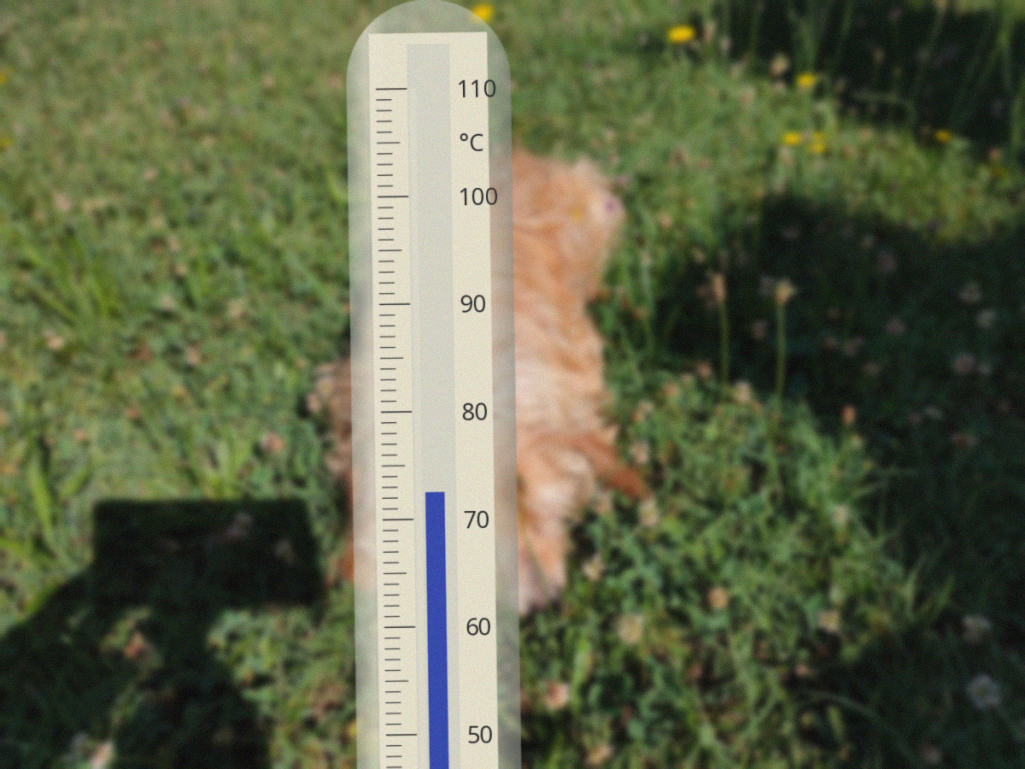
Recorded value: 72.5 °C
